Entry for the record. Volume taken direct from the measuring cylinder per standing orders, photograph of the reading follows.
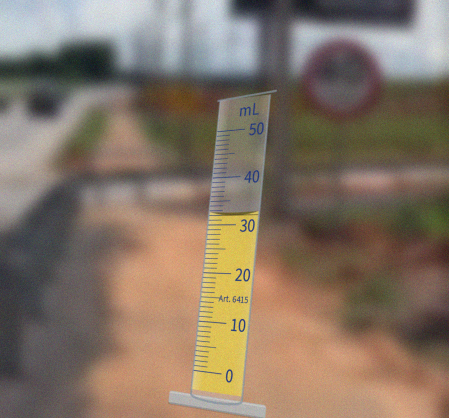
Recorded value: 32 mL
